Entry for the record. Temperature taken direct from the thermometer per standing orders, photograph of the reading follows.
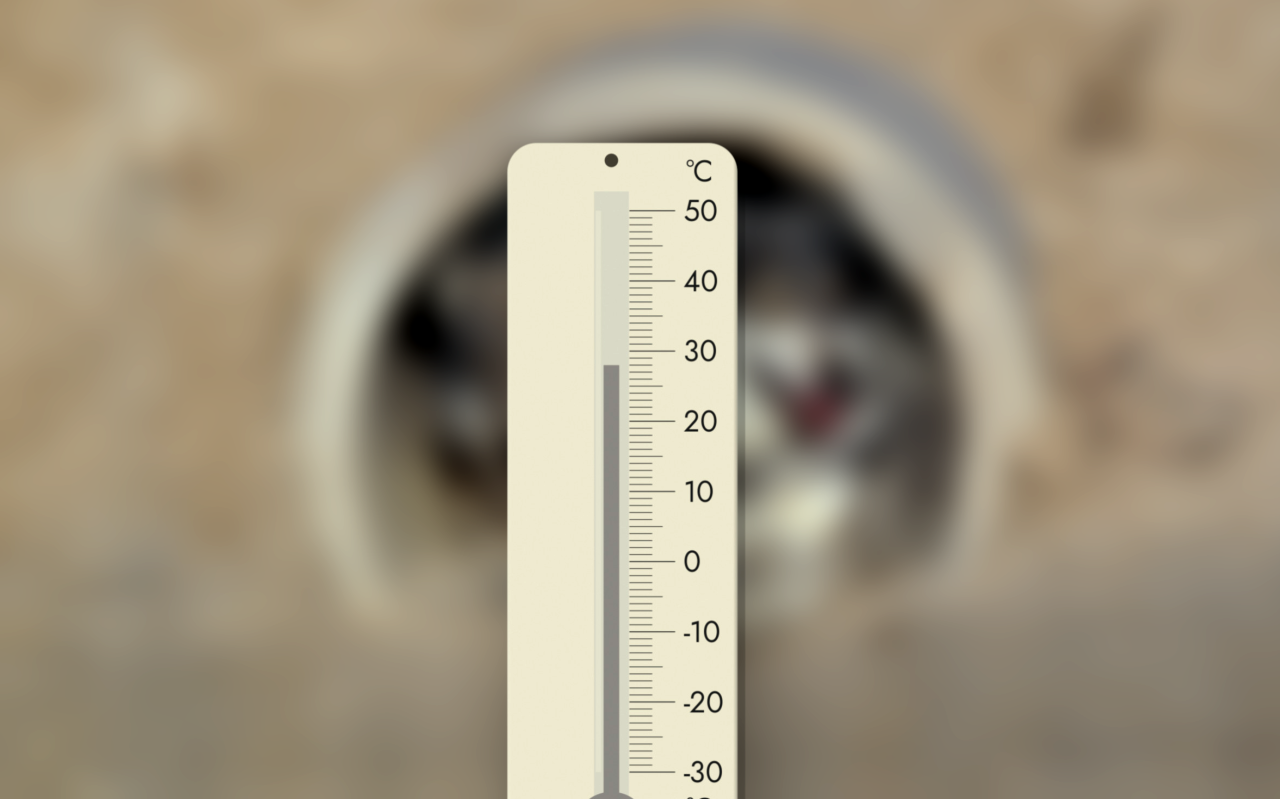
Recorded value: 28 °C
